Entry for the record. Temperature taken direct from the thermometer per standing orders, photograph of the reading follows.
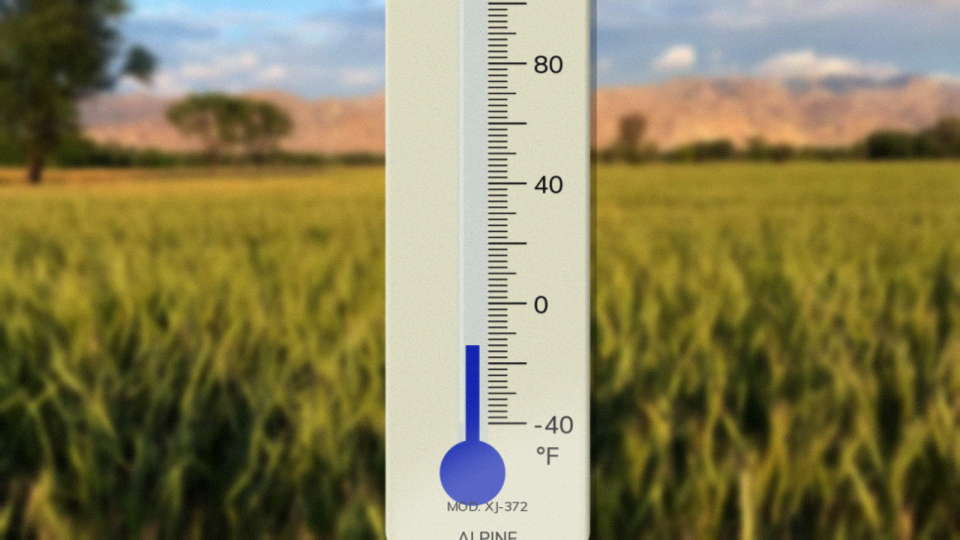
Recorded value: -14 °F
